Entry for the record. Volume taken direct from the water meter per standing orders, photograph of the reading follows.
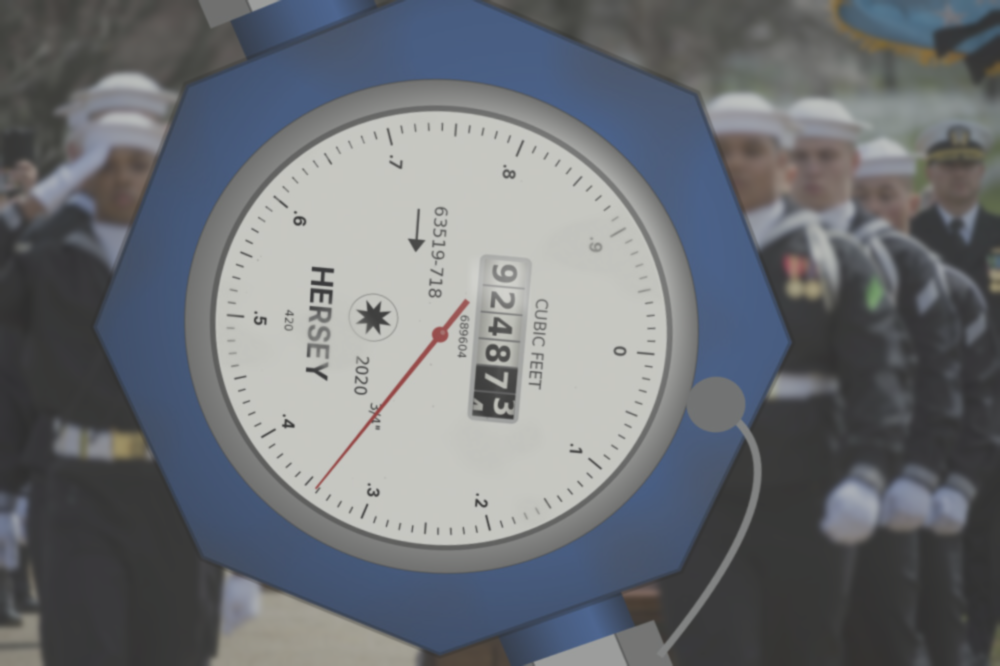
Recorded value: 924873.34 ft³
